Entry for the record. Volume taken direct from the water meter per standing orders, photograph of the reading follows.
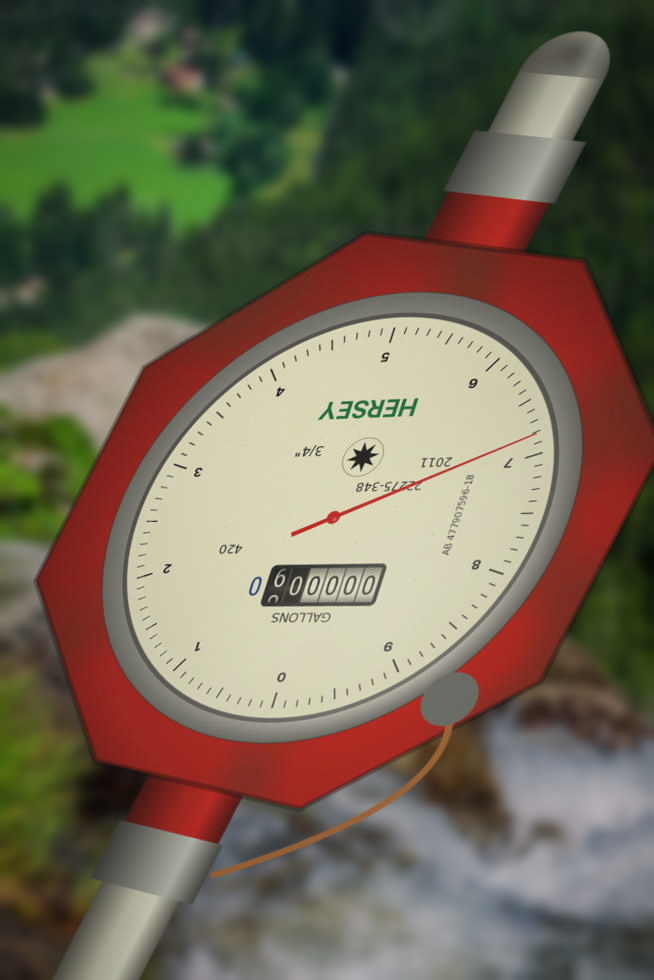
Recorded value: 86.8 gal
